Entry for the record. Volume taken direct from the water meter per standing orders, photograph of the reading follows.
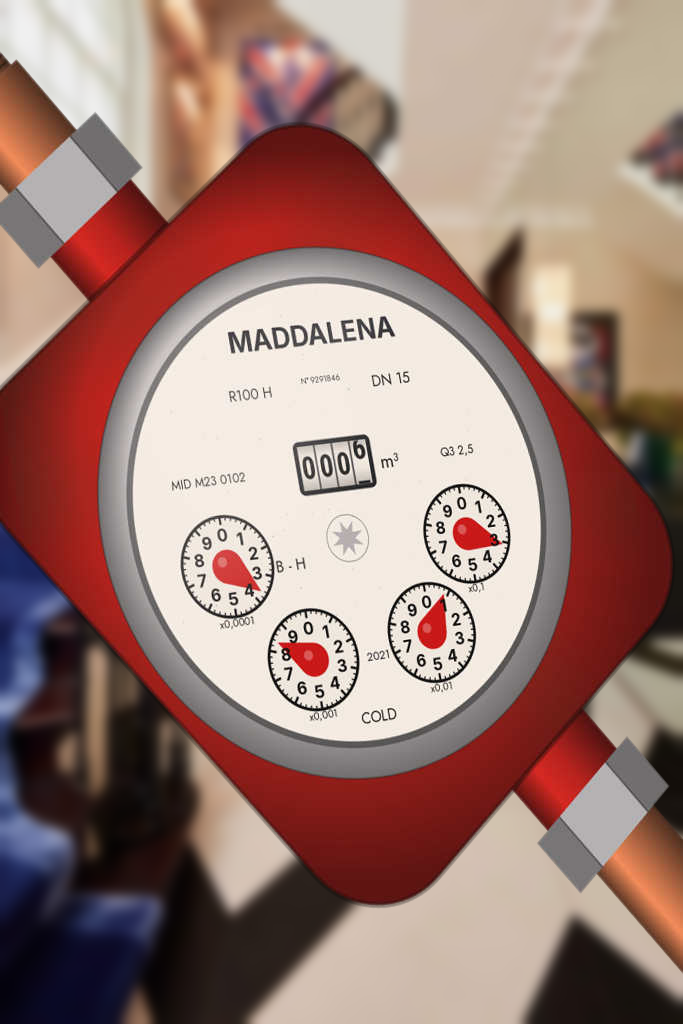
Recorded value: 6.3083 m³
